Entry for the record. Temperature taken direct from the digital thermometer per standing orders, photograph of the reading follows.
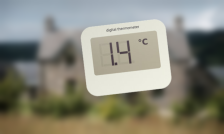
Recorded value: 1.4 °C
